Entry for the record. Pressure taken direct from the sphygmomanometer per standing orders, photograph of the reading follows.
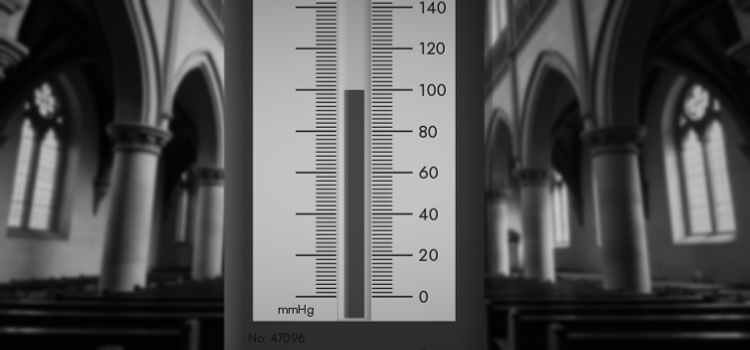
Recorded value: 100 mmHg
